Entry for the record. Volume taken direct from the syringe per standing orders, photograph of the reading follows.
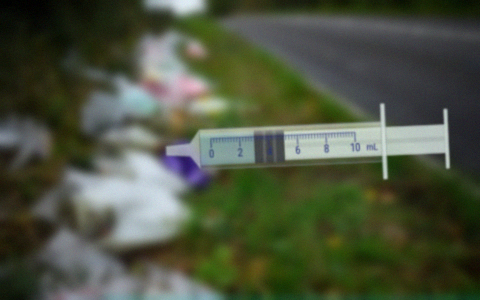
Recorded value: 3 mL
